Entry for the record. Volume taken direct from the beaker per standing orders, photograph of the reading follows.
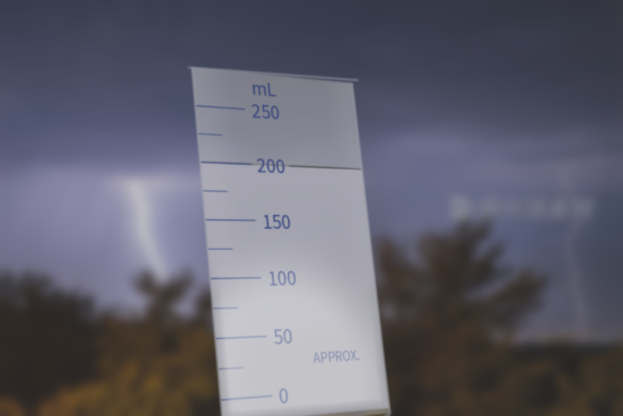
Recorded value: 200 mL
